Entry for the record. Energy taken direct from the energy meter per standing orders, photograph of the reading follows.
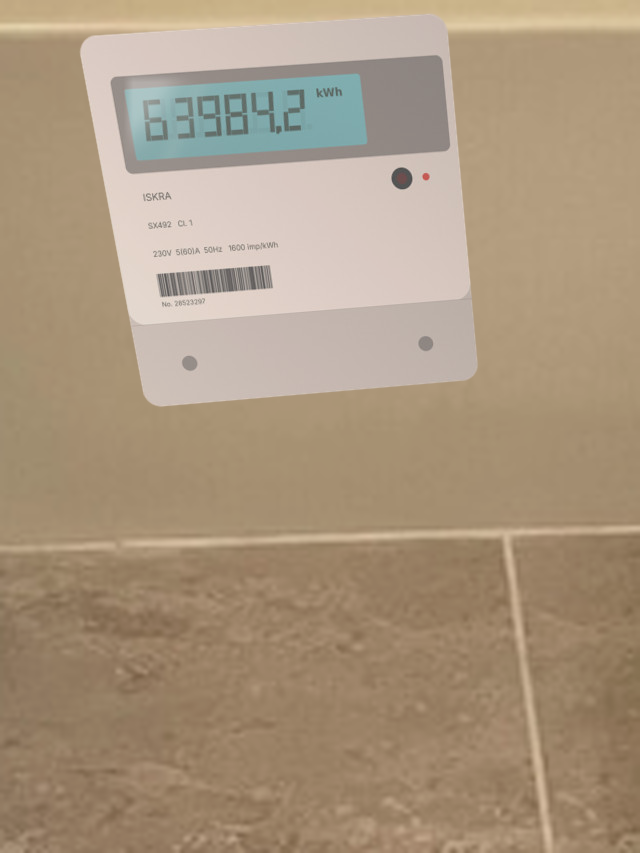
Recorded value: 63984.2 kWh
